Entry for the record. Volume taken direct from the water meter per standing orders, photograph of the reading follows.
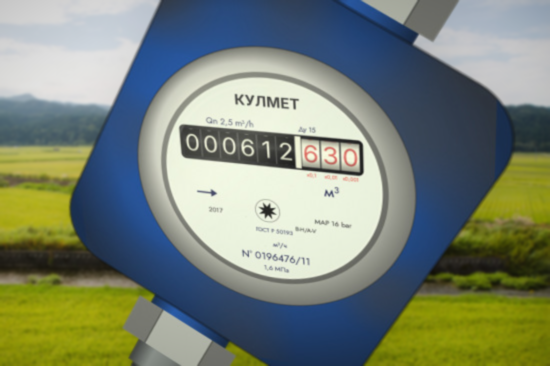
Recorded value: 612.630 m³
